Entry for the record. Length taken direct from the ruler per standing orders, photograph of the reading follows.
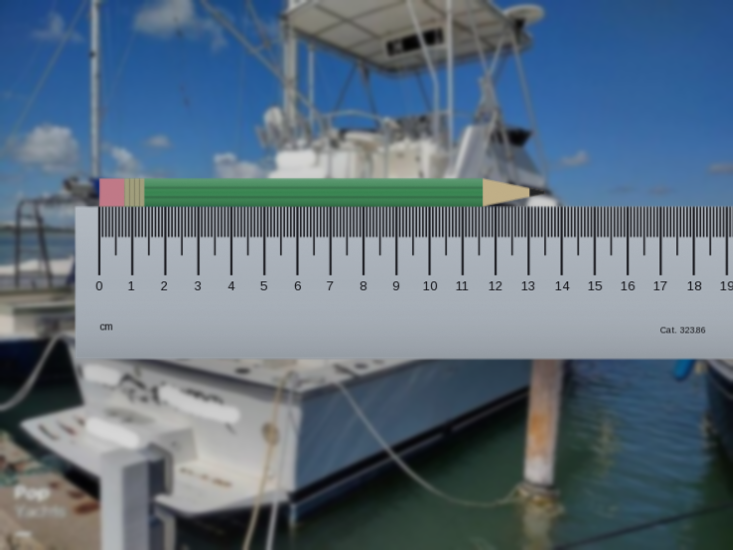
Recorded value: 13.5 cm
